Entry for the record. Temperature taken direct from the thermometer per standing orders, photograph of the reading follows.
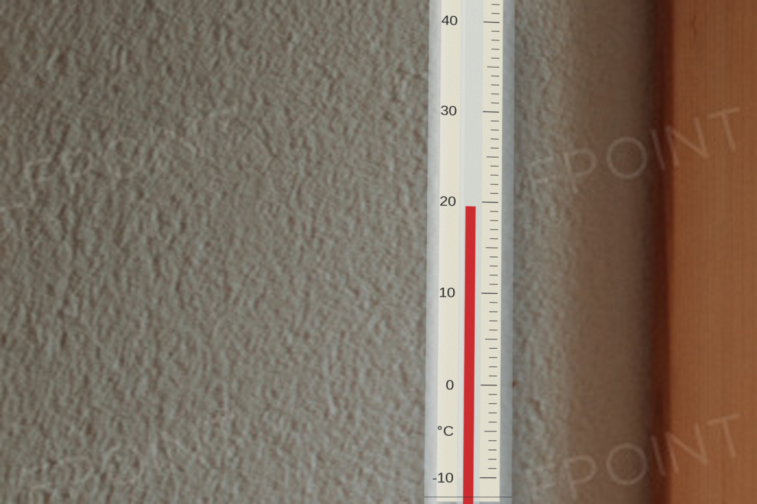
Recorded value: 19.5 °C
